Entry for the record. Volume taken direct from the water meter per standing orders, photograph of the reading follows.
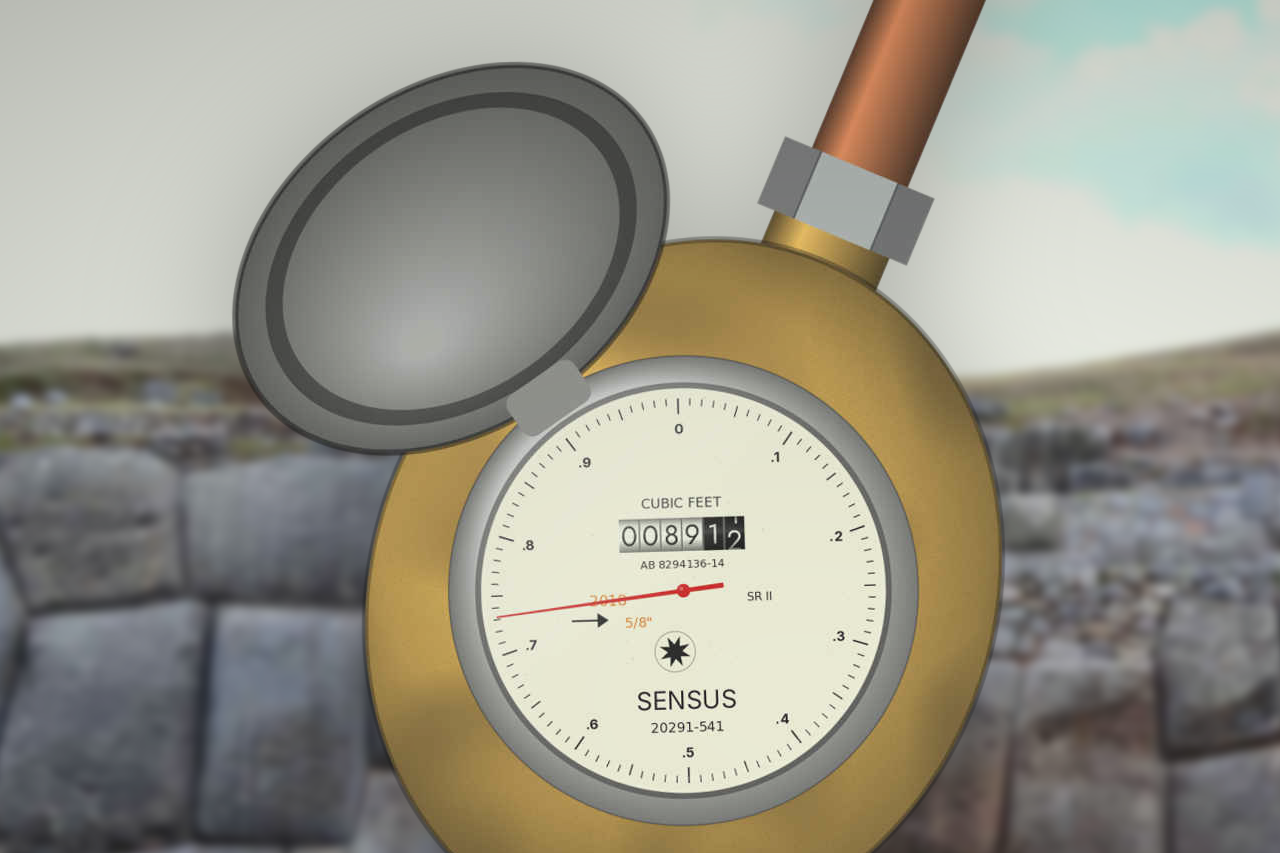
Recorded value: 8911.73 ft³
